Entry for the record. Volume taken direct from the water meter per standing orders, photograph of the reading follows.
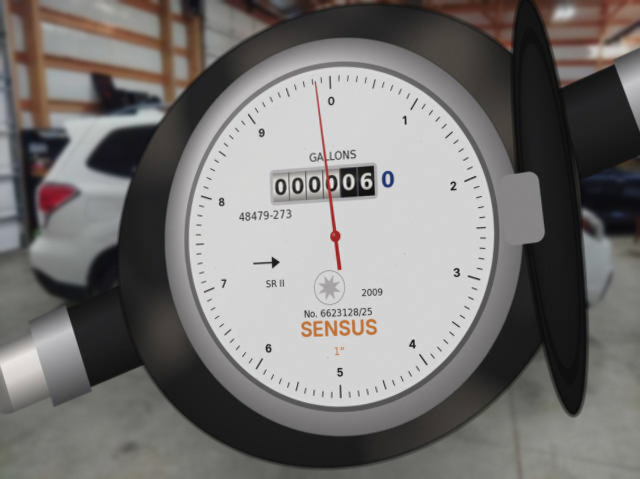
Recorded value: 59.8 gal
